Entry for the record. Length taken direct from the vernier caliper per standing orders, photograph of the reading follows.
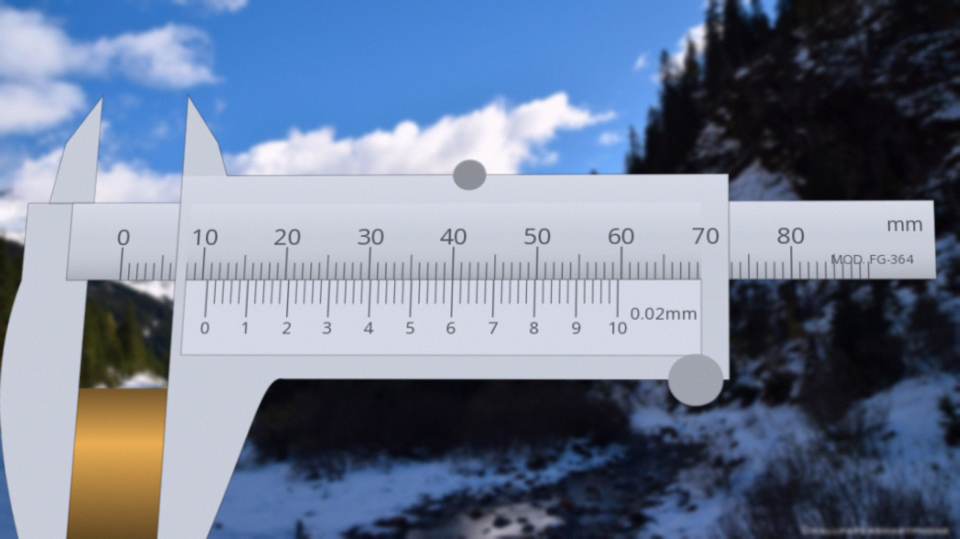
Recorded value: 10.6 mm
